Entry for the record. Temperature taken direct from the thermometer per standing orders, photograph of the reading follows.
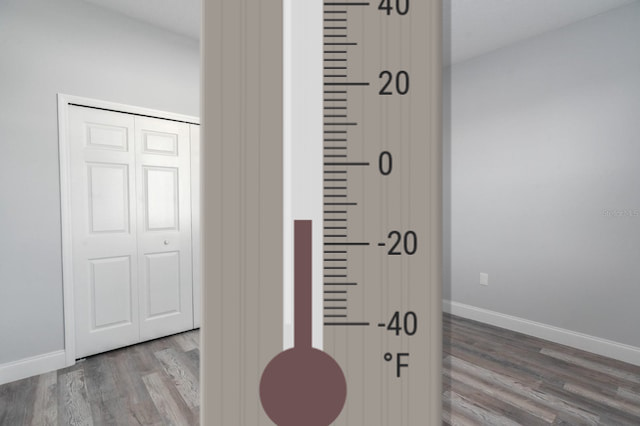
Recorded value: -14 °F
